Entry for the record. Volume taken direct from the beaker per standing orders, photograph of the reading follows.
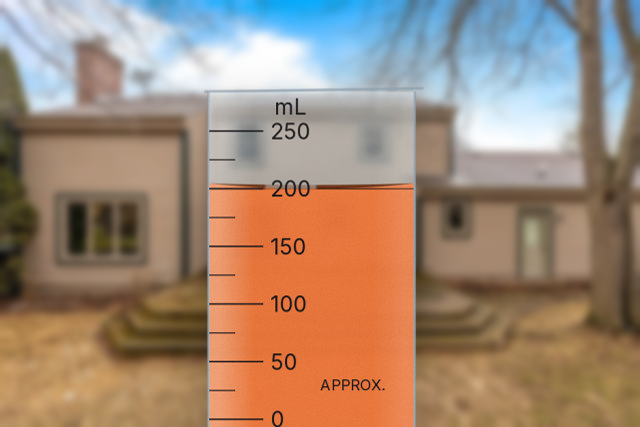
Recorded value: 200 mL
